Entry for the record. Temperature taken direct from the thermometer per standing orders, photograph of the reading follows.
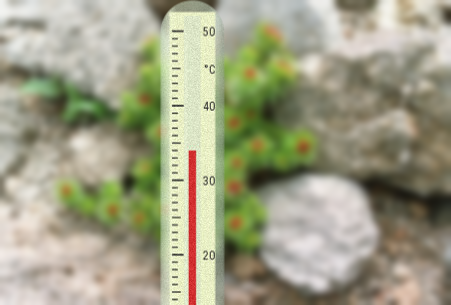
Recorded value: 34 °C
